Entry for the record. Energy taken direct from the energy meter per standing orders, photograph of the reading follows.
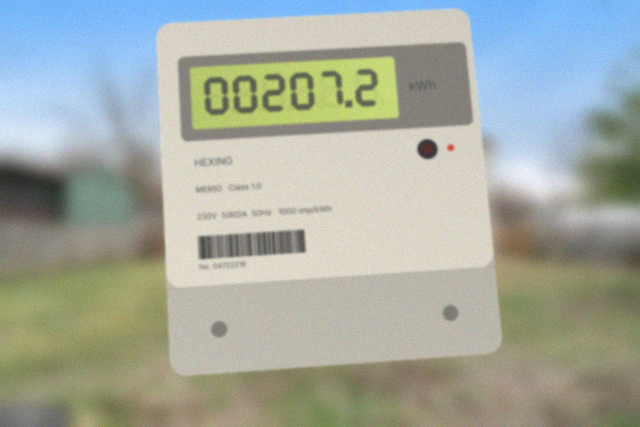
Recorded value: 207.2 kWh
